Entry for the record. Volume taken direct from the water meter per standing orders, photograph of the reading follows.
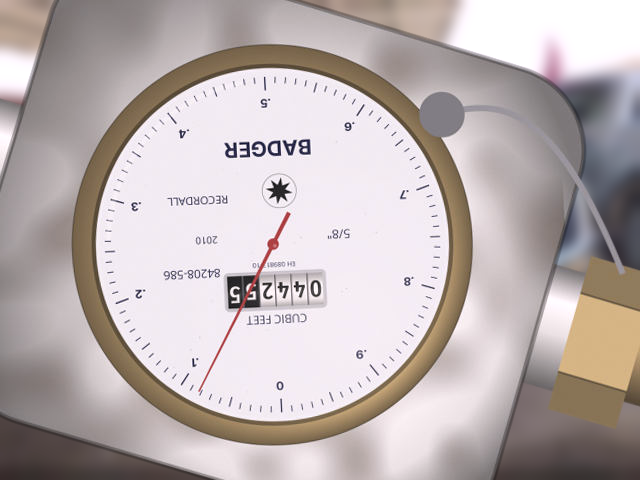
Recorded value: 44255.08 ft³
